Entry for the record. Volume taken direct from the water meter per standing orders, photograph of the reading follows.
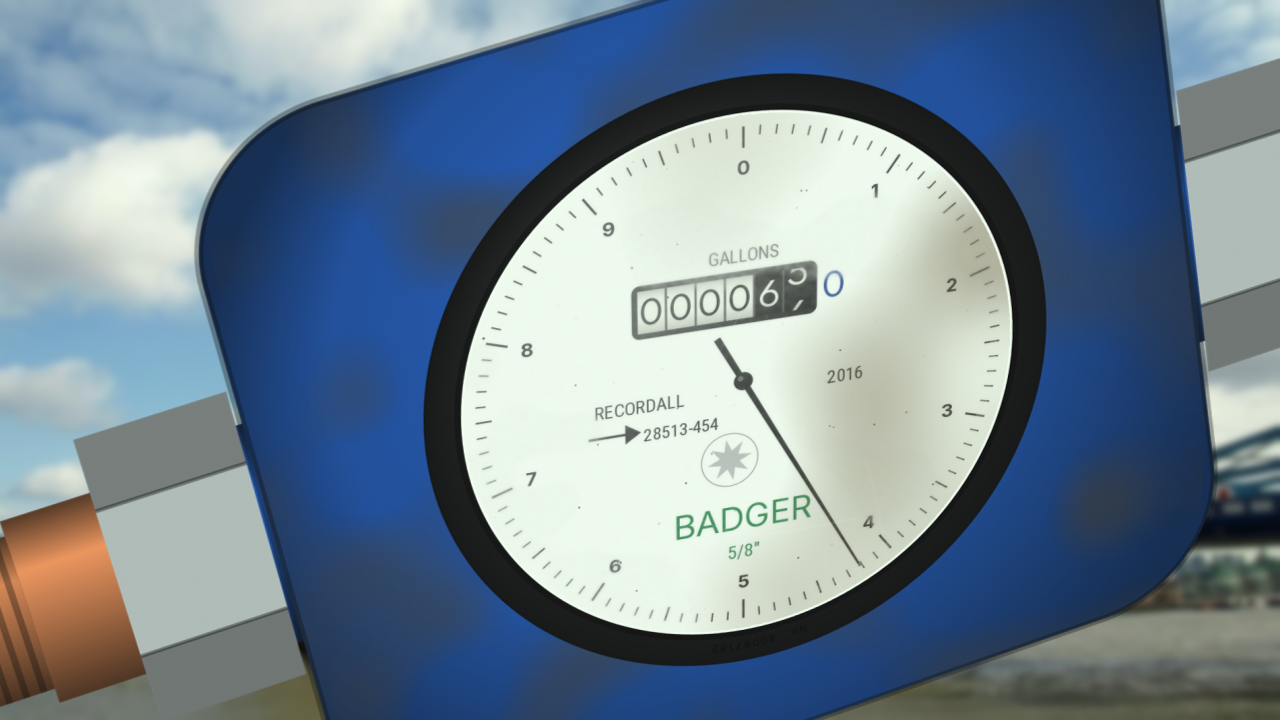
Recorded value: 654.2 gal
